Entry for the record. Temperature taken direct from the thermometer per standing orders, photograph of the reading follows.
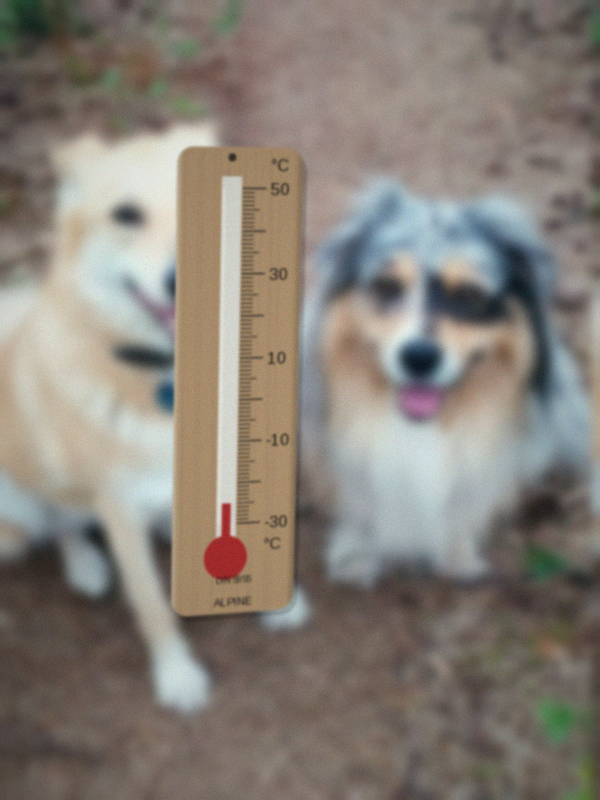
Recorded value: -25 °C
